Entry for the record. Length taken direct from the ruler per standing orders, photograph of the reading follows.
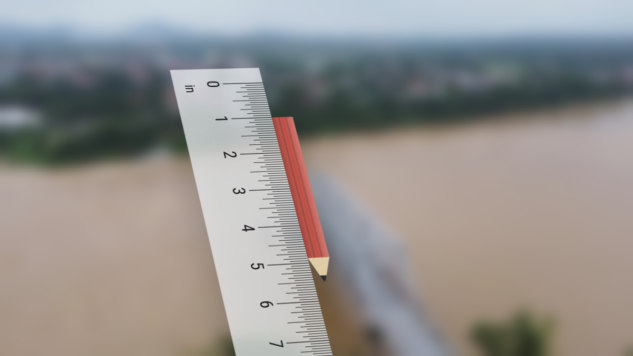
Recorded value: 4.5 in
